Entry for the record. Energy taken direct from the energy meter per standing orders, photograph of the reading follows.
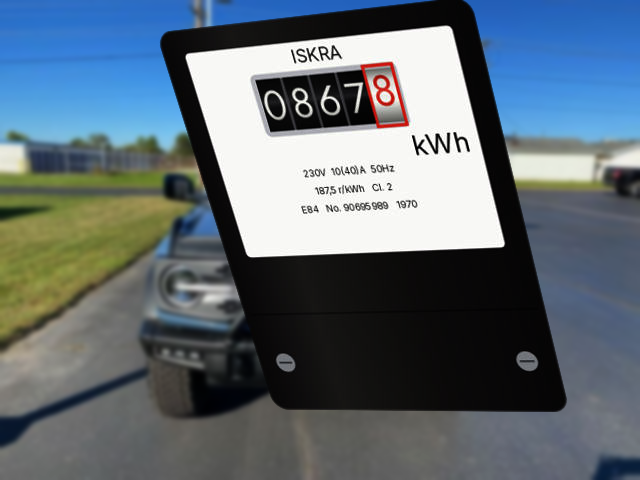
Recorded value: 867.8 kWh
